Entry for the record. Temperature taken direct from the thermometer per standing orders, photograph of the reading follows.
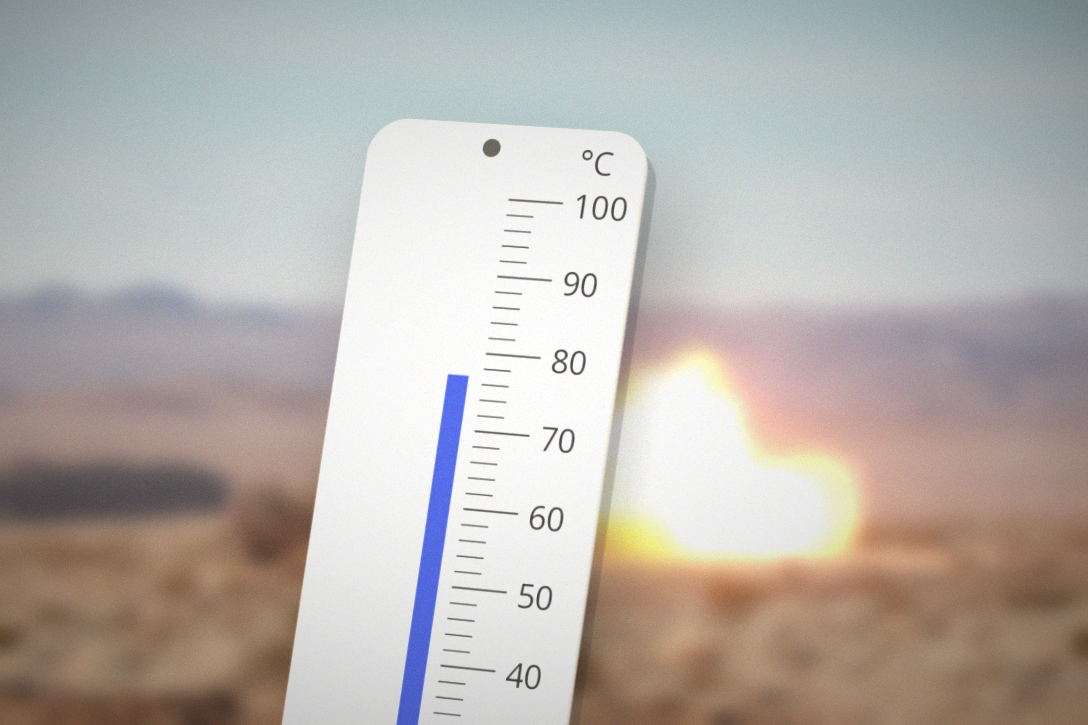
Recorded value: 77 °C
